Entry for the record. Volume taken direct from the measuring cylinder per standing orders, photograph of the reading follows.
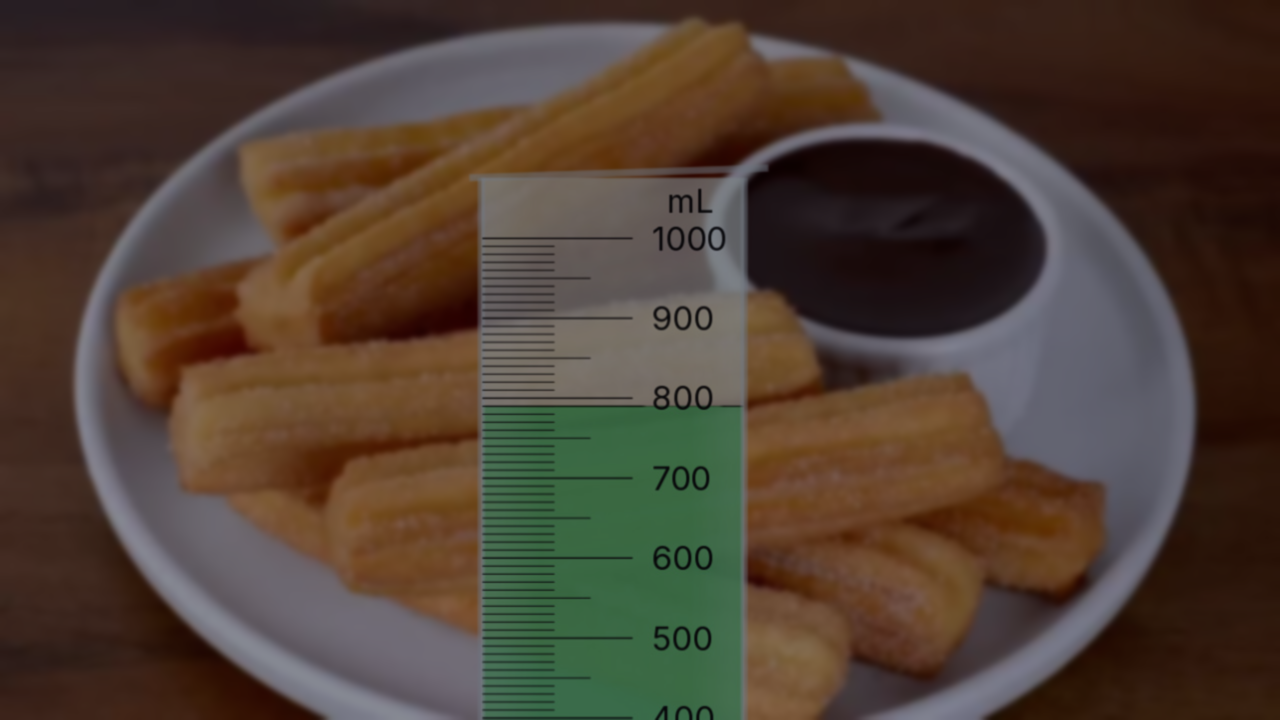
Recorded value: 790 mL
